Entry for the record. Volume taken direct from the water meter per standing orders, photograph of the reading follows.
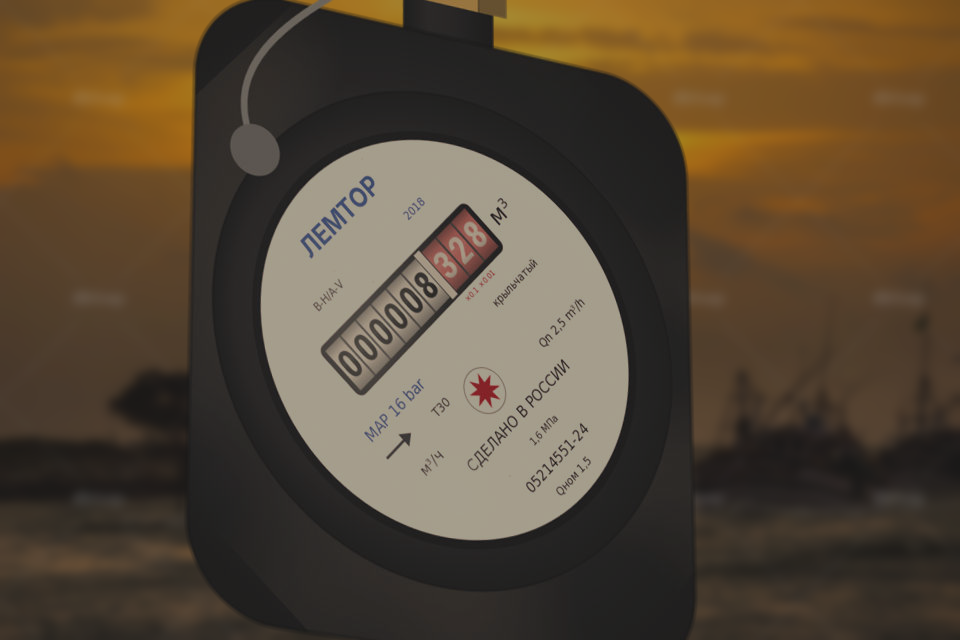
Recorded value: 8.328 m³
